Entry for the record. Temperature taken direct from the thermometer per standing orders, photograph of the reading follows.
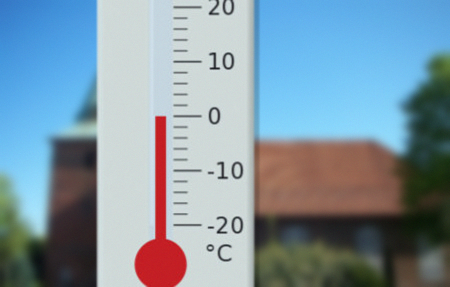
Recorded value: 0 °C
